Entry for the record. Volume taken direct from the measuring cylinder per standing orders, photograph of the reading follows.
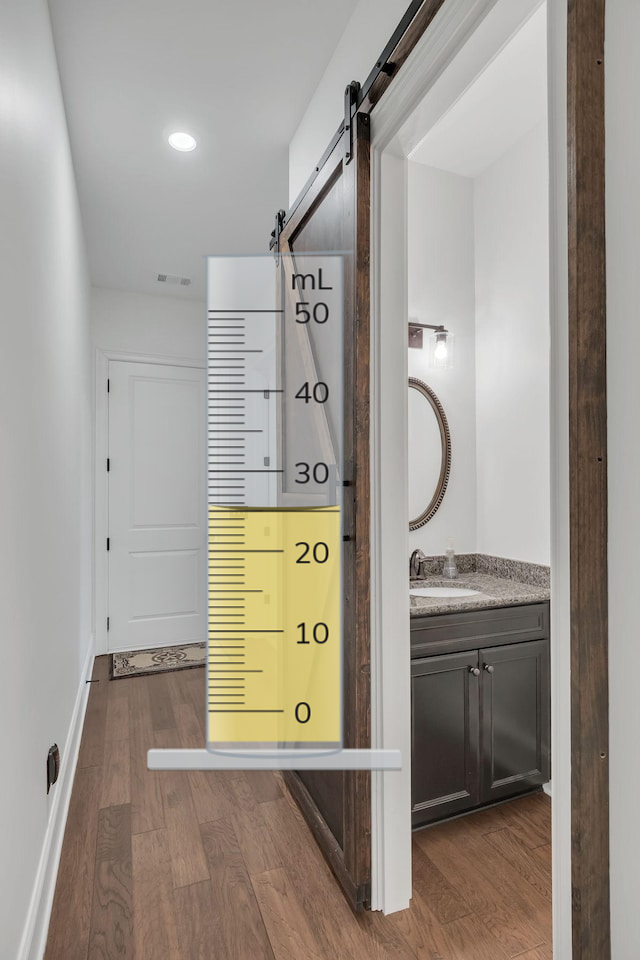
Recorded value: 25 mL
